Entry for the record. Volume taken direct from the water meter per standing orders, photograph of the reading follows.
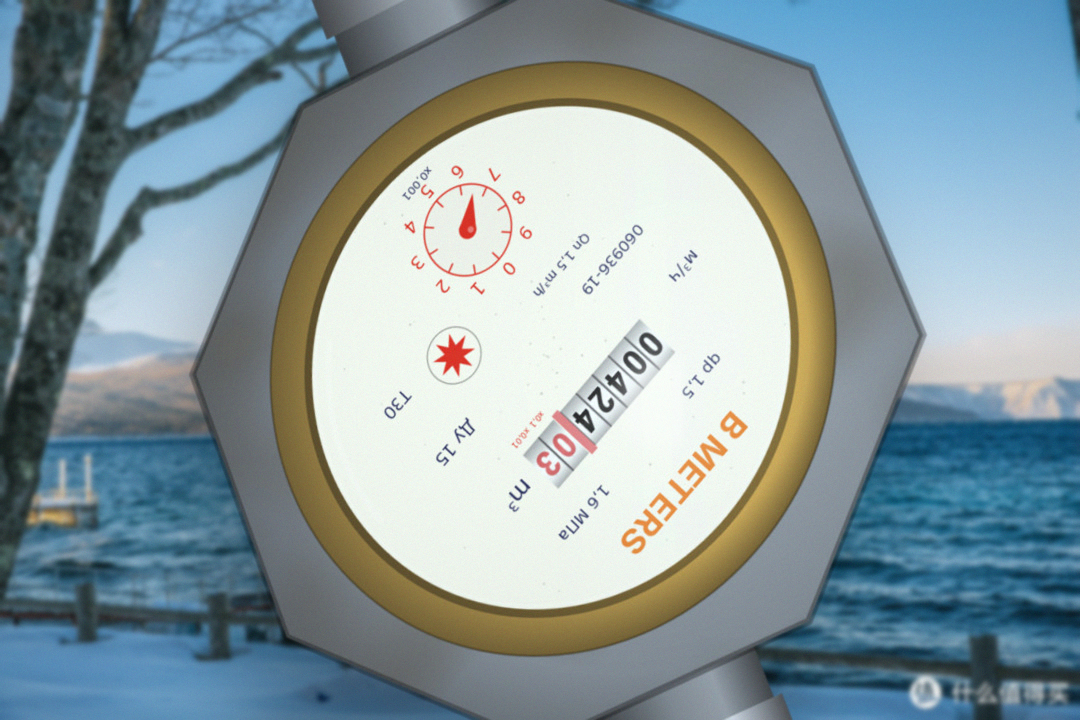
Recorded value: 424.036 m³
